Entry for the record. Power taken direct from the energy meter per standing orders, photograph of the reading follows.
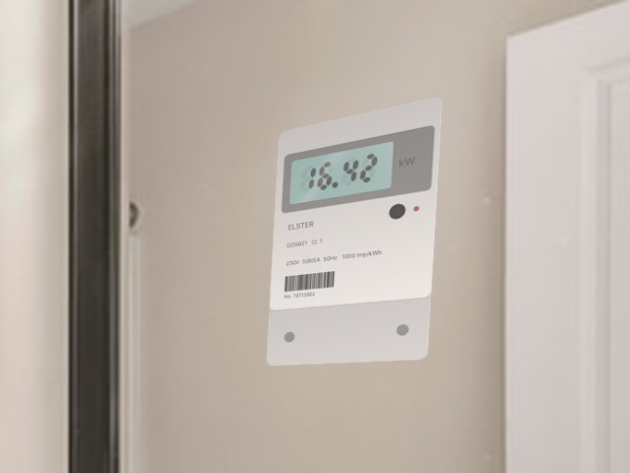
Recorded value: 16.42 kW
